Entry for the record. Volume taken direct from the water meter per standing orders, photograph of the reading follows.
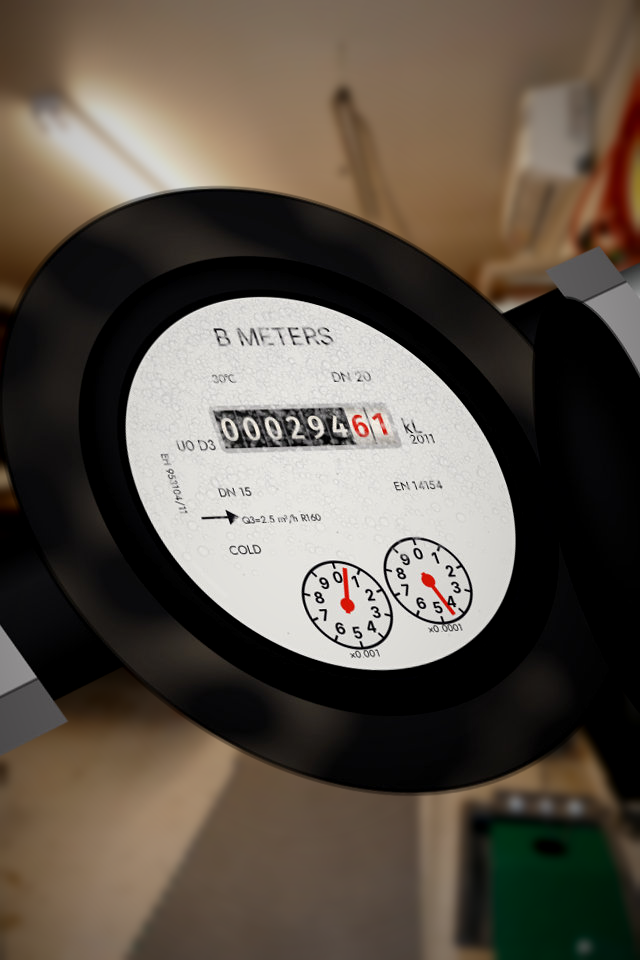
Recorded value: 294.6104 kL
